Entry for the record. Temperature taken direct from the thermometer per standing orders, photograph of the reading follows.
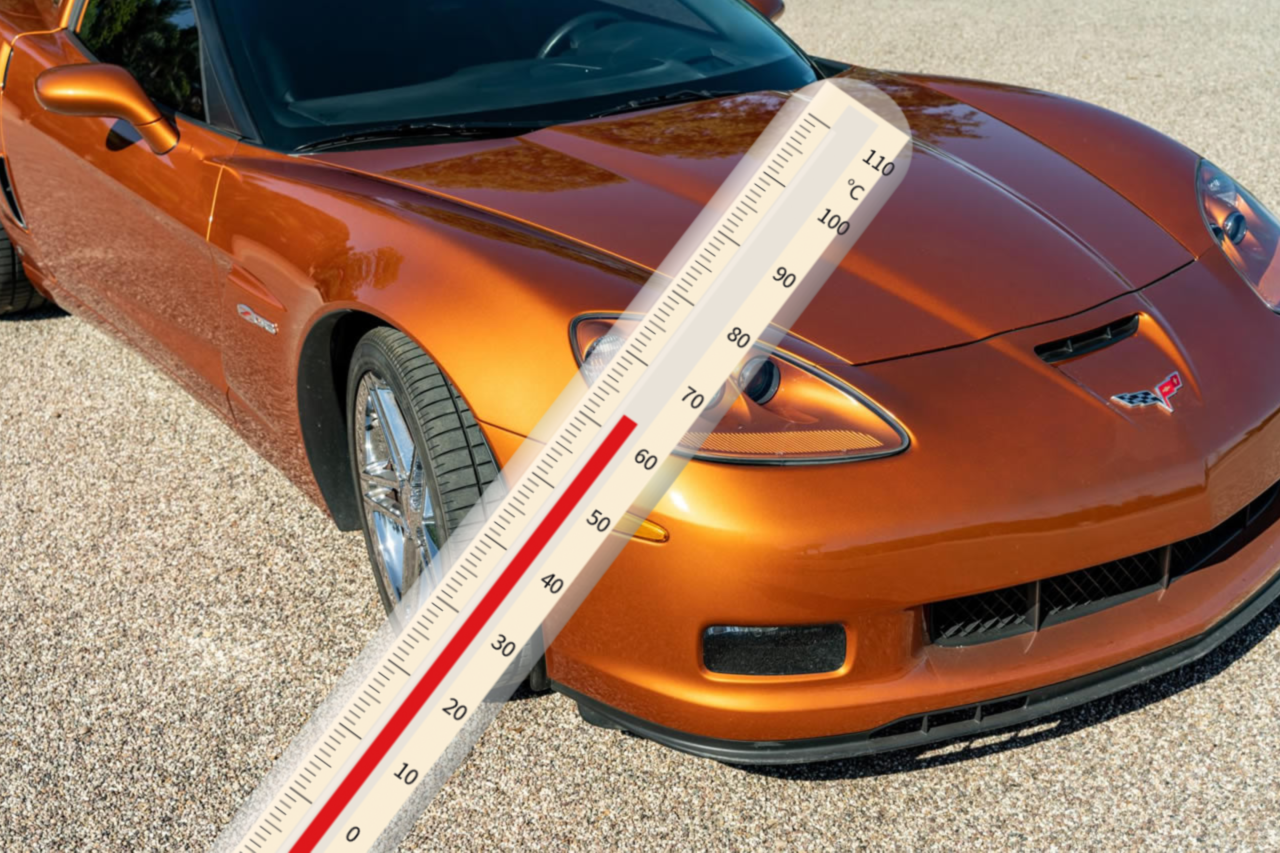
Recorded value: 63 °C
